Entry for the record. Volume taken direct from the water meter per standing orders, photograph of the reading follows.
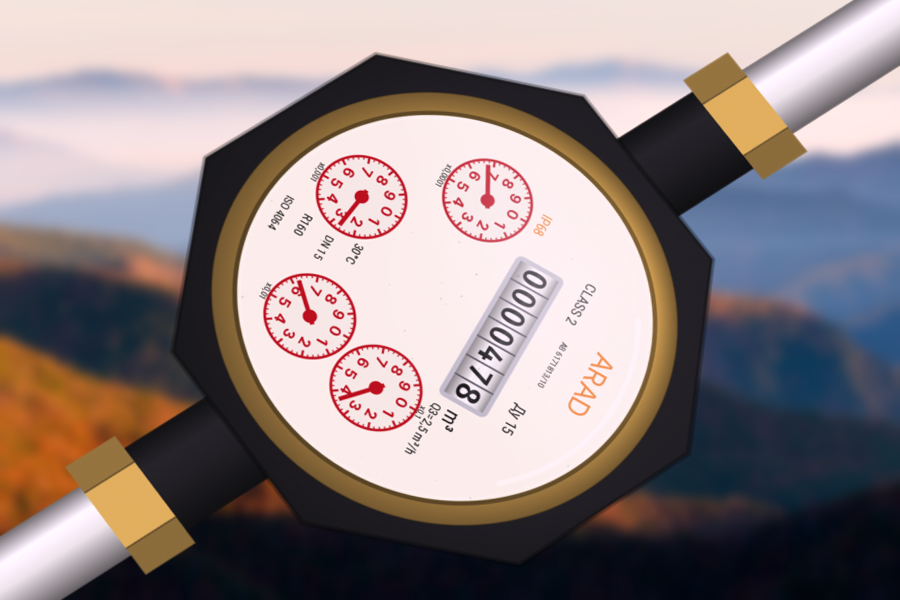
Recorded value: 478.3626 m³
